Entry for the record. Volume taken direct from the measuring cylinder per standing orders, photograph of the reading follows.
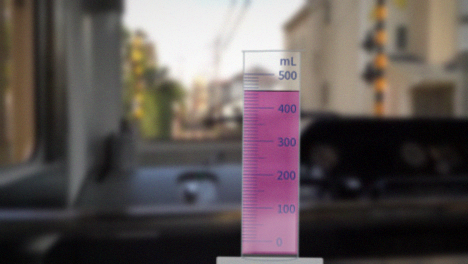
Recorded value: 450 mL
